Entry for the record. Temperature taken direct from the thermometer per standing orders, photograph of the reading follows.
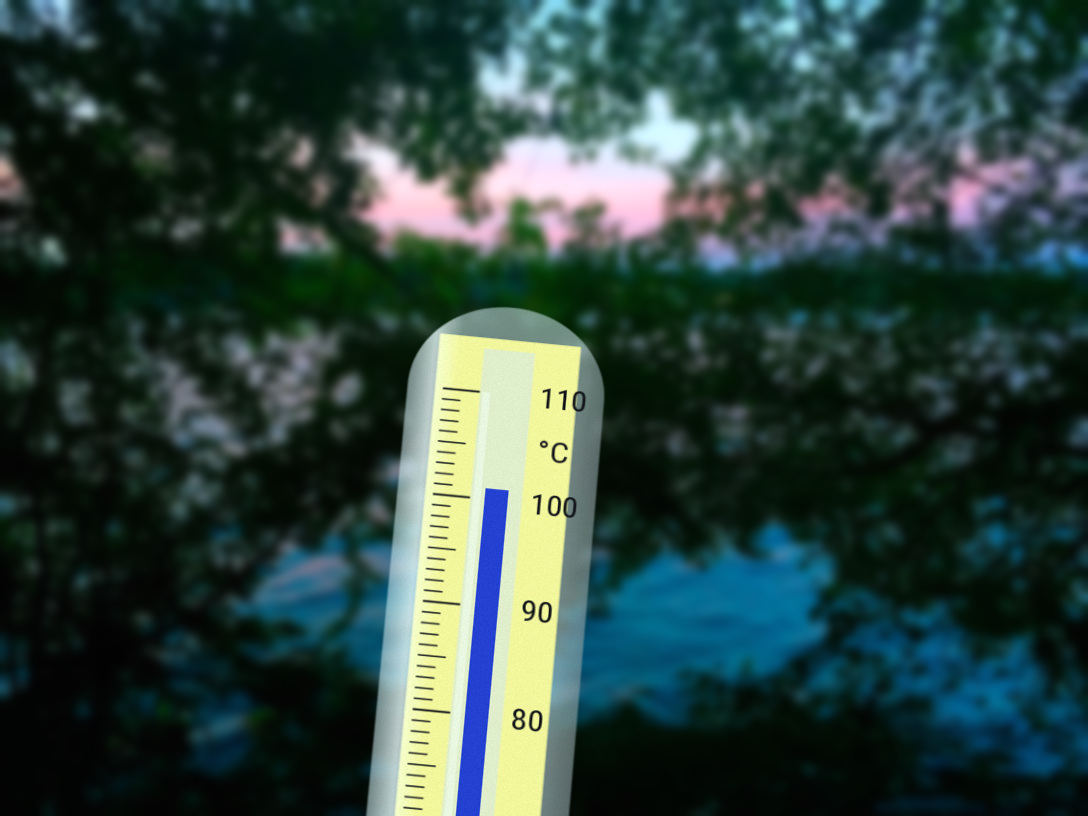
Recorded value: 101 °C
